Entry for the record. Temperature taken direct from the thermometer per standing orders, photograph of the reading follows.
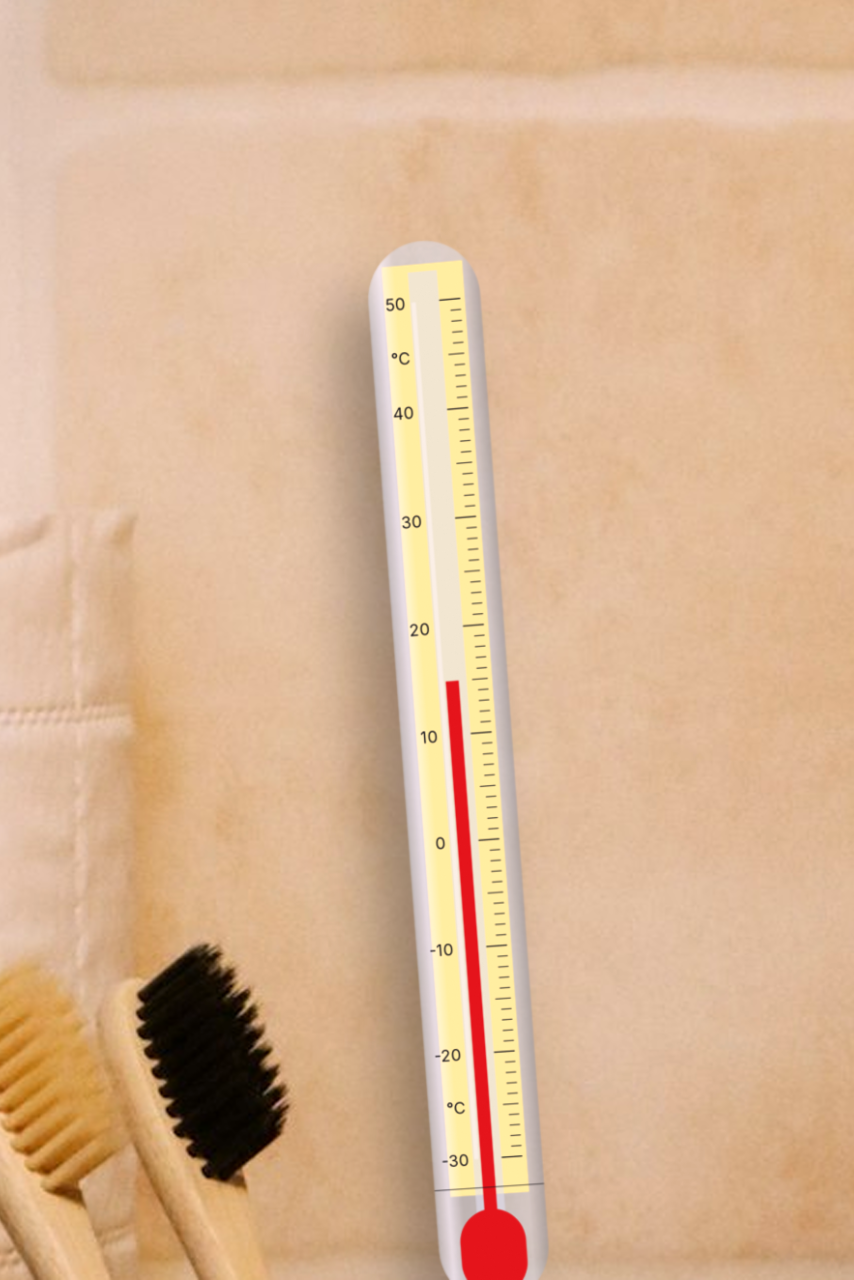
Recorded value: 15 °C
